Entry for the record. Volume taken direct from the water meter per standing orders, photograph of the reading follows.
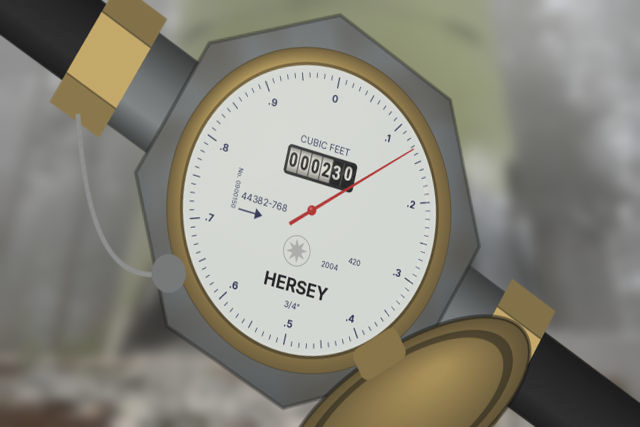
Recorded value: 230.13 ft³
